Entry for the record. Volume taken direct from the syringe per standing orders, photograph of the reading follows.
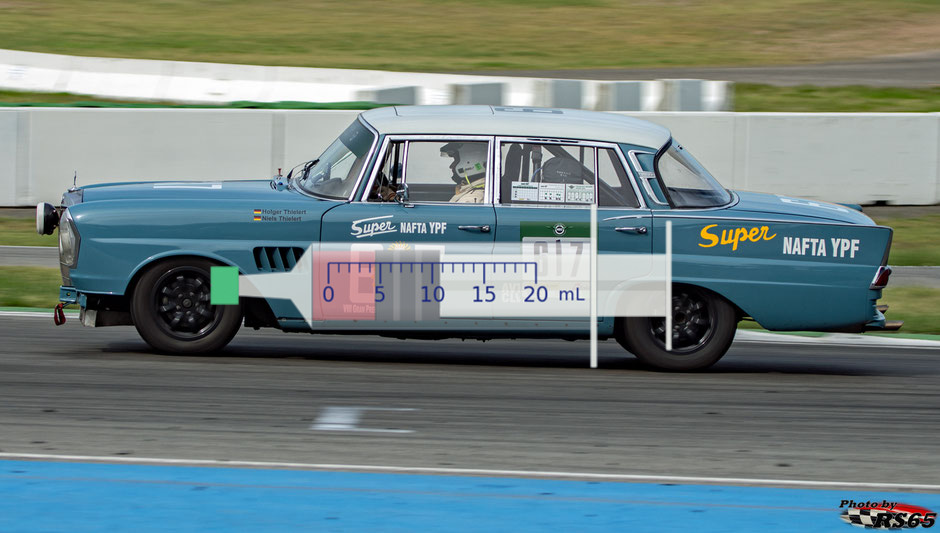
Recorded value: 4.5 mL
